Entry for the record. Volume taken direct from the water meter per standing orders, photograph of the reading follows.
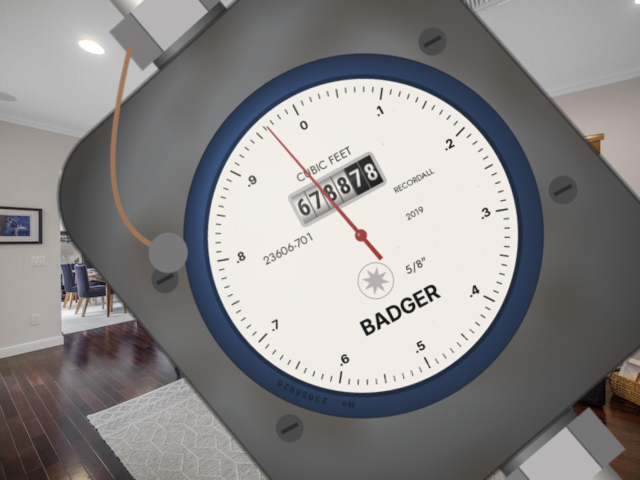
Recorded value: 678877.96 ft³
